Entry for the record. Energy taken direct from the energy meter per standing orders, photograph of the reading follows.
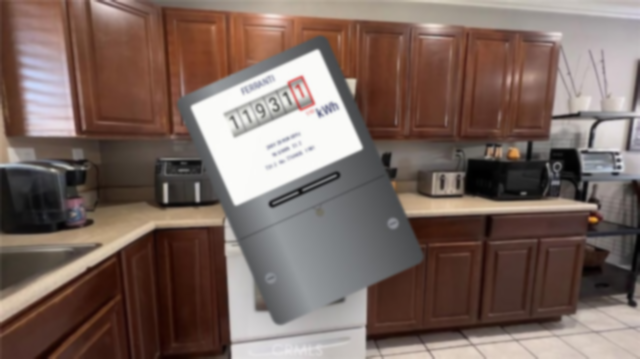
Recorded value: 11931.1 kWh
